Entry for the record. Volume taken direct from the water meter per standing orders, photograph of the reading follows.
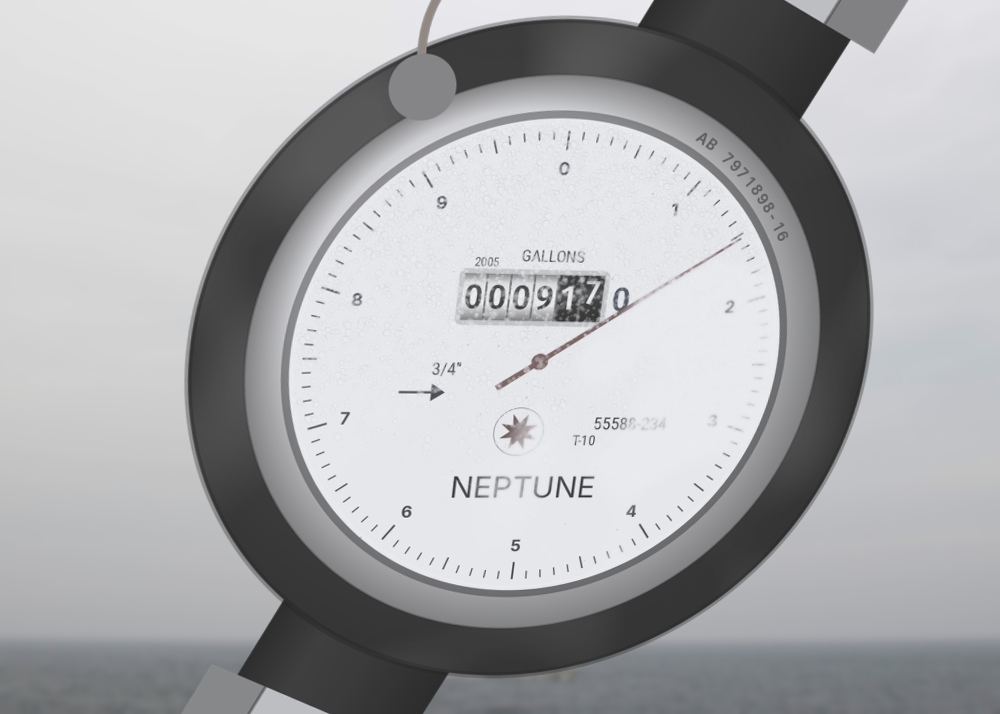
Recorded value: 9171.5 gal
